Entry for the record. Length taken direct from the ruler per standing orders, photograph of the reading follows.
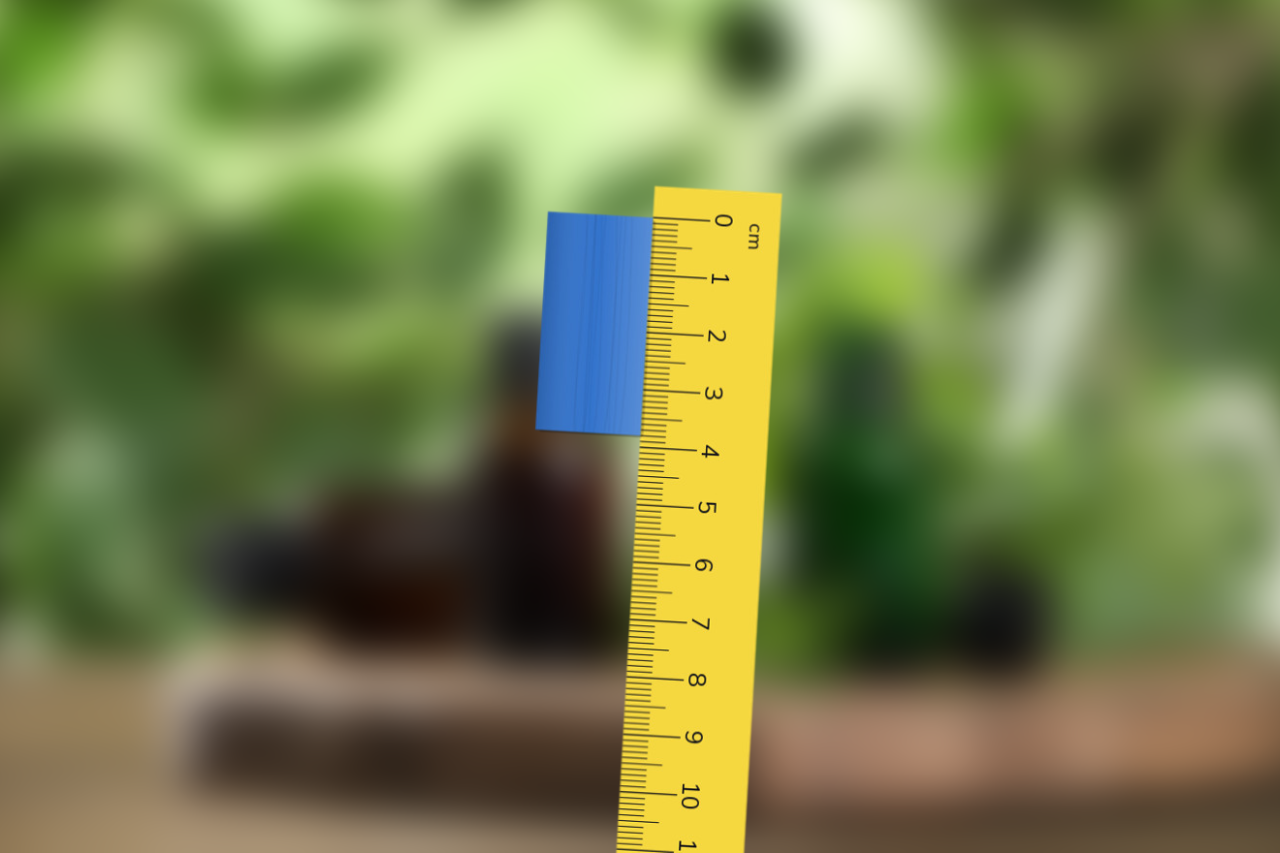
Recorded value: 3.8 cm
